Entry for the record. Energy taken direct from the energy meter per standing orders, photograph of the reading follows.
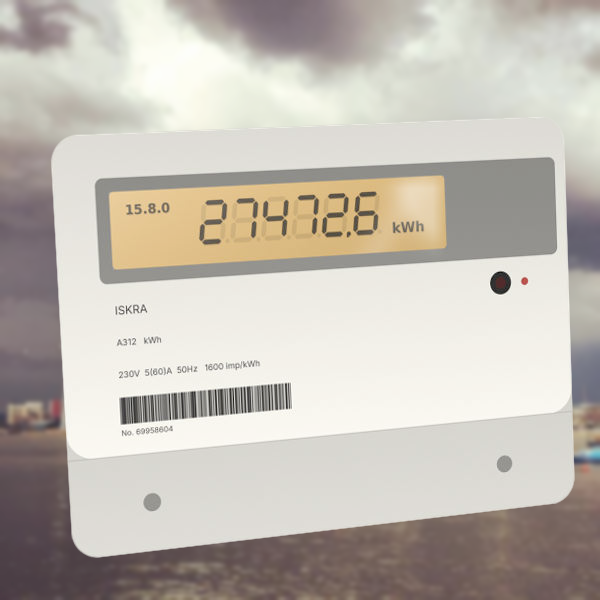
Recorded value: 27472.6 kWh
